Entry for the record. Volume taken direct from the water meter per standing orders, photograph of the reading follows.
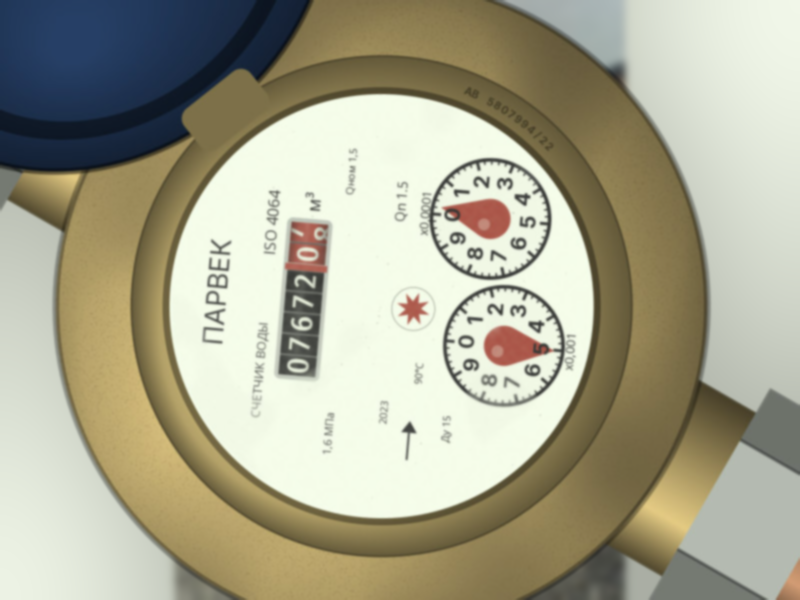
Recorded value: 7672.0750 m³
